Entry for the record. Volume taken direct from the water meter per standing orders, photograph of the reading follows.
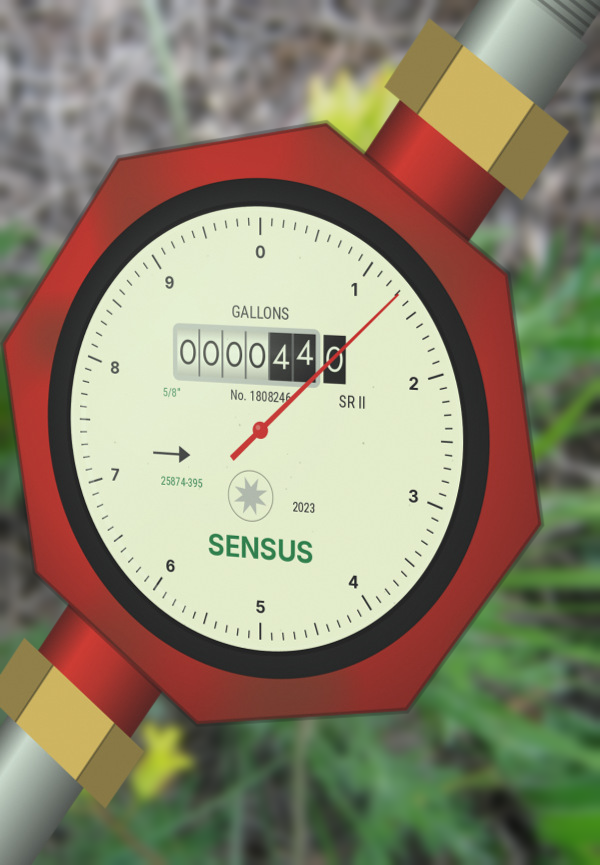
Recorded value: 441.3 gal
